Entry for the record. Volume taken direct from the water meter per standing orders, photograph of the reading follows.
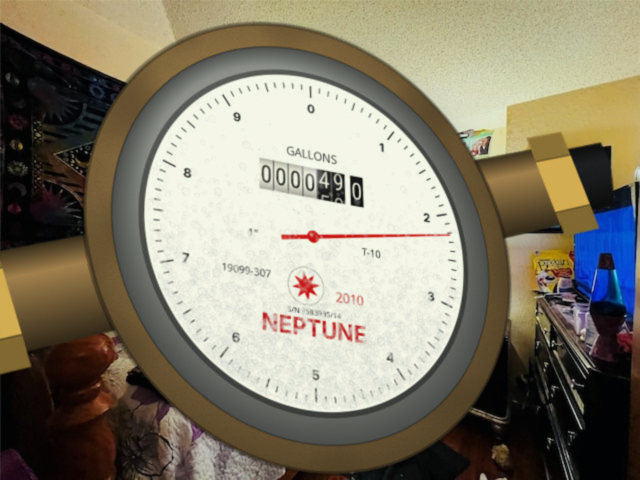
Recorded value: 492.2 gal
